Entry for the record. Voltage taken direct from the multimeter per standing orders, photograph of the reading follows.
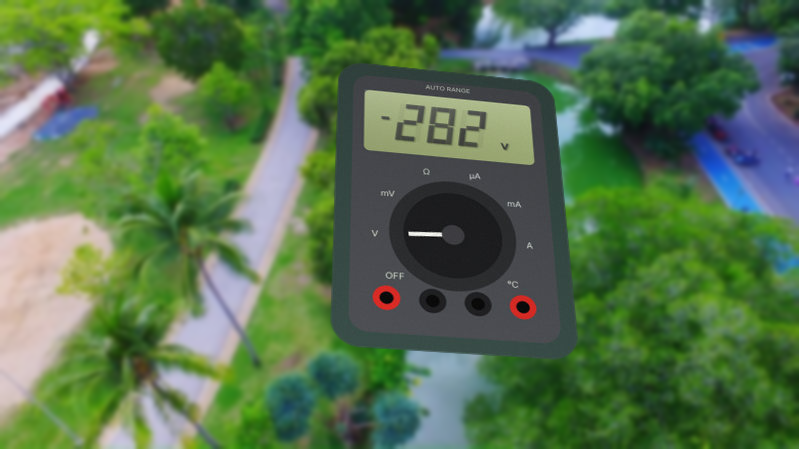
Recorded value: -282 V
